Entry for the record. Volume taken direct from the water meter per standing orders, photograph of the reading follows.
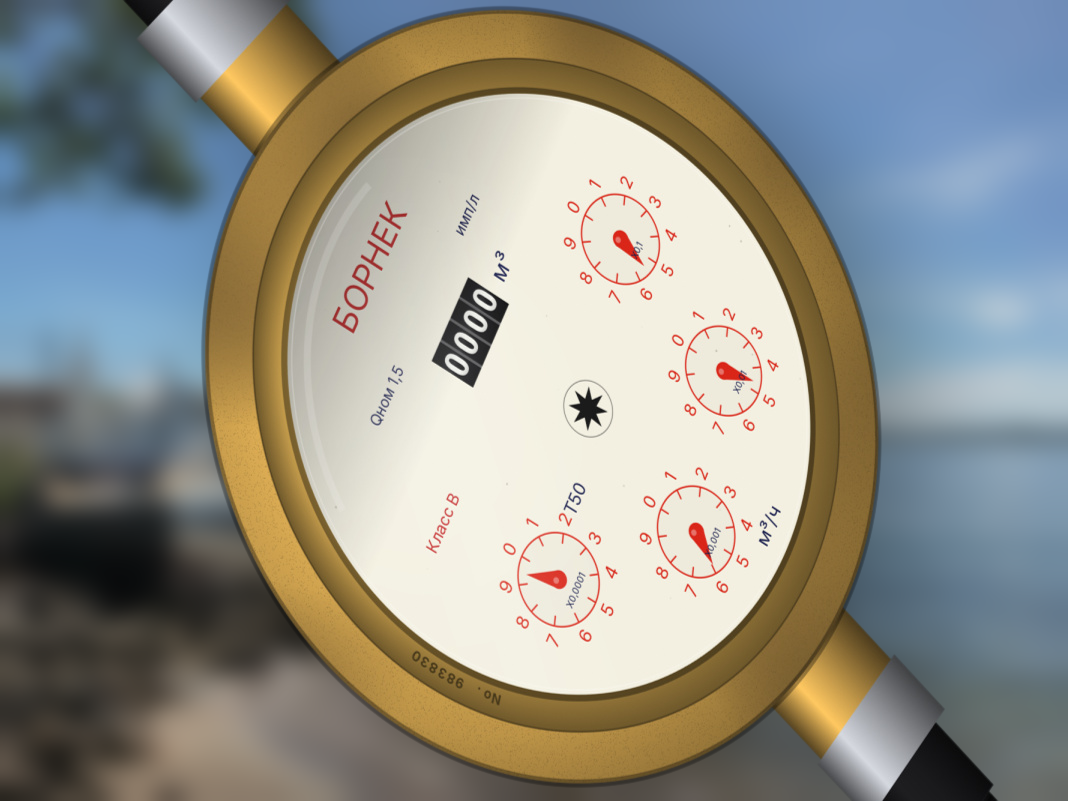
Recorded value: 0.5459 m³
